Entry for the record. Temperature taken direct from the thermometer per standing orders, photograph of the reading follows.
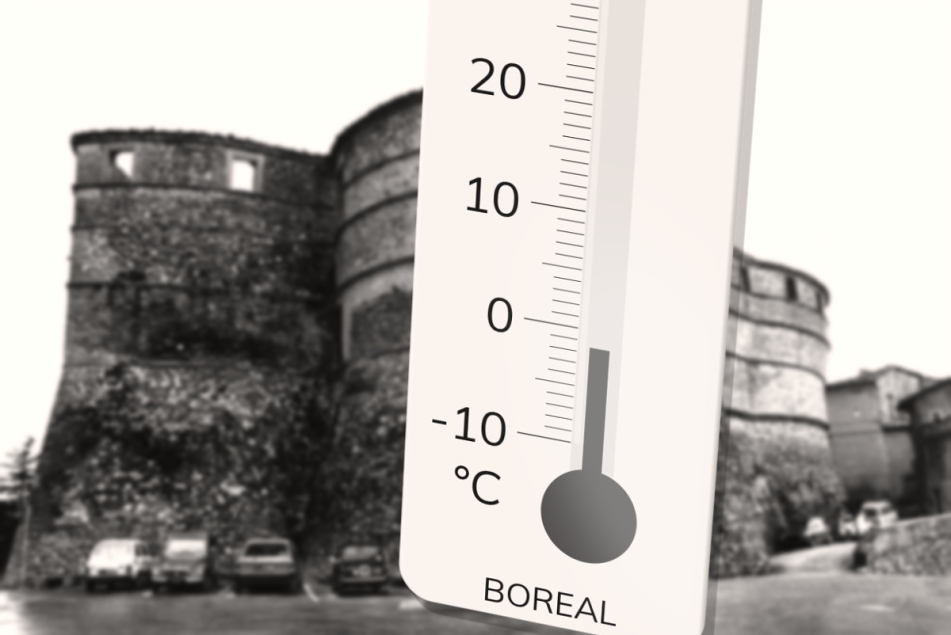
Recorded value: -1.5 °C
